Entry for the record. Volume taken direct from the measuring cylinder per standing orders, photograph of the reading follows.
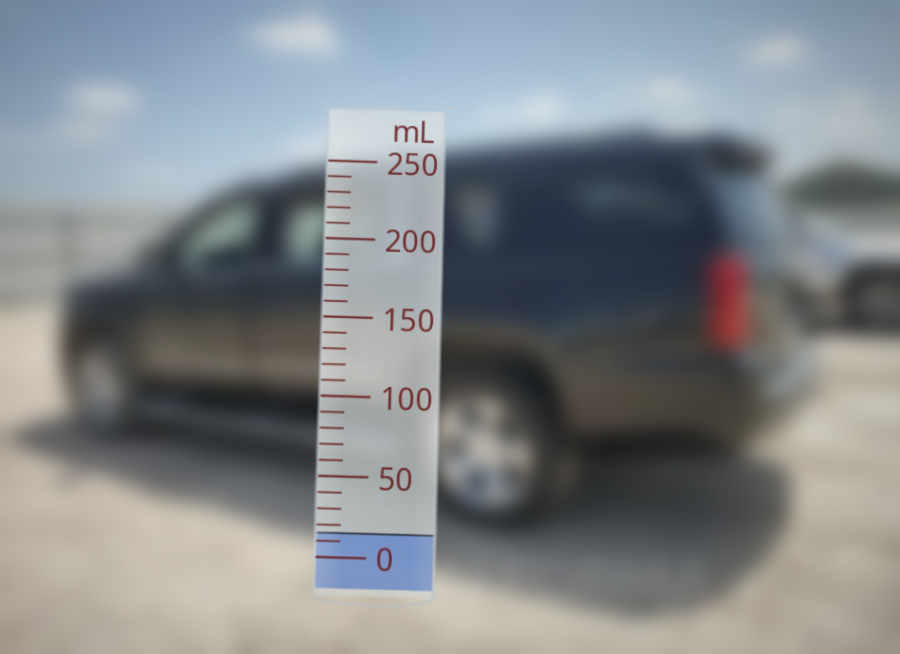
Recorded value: 15 mL
